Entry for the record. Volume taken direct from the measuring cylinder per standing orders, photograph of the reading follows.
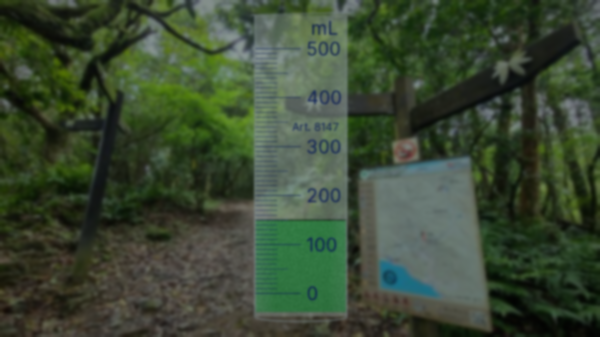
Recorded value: 150 mL
